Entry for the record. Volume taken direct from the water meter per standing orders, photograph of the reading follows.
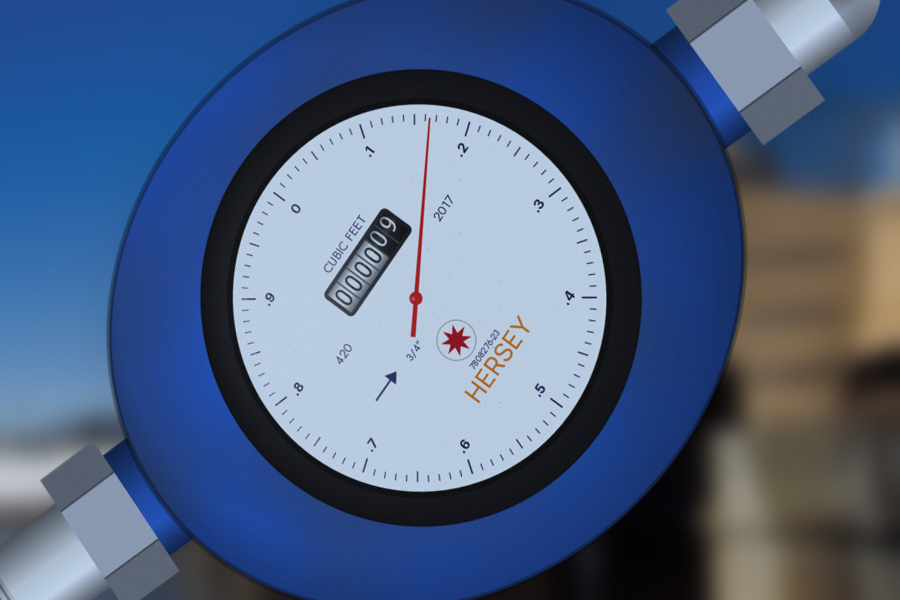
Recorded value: 9.16 ft³
